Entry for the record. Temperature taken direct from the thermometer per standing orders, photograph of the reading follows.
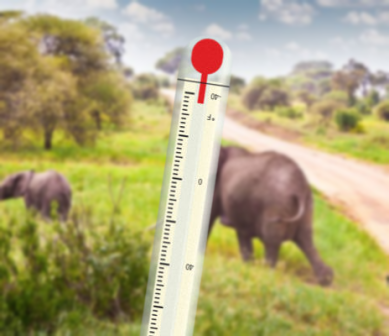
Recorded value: -36 °F
